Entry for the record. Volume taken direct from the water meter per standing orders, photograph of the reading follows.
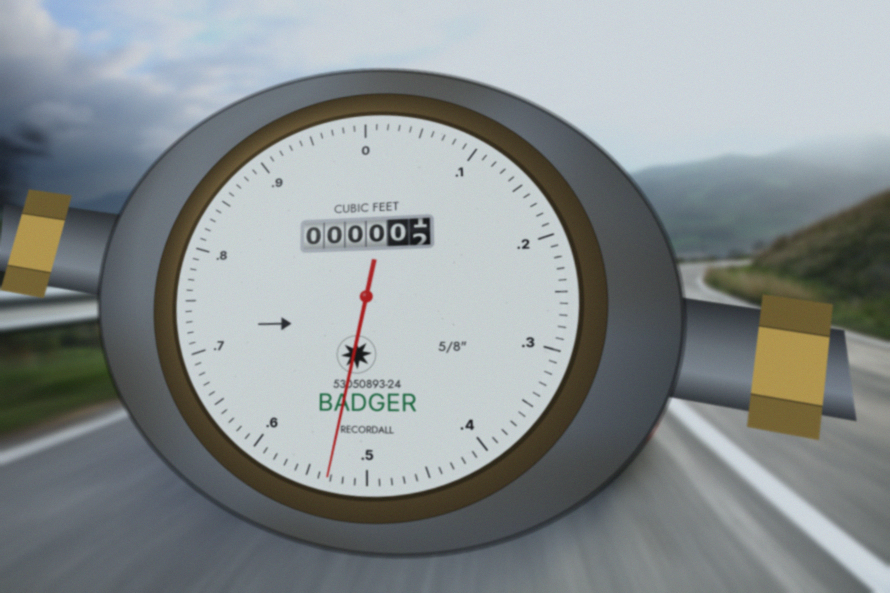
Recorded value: 1.53 ft³
